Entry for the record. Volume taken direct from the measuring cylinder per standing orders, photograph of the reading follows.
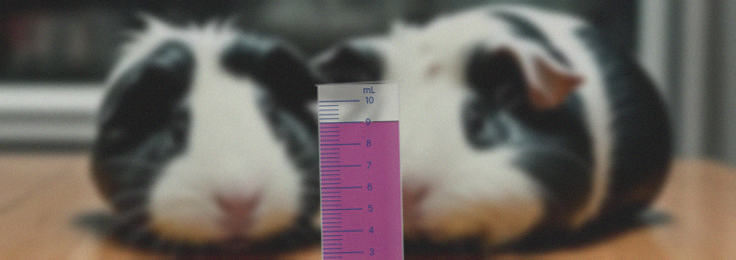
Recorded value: 9 mL
